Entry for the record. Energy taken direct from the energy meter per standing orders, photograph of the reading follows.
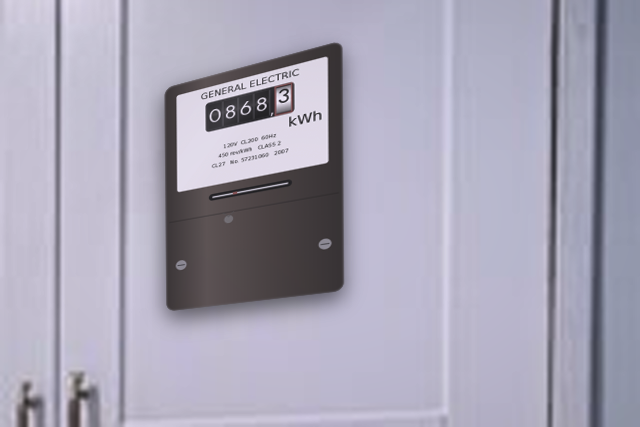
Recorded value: 868.3 kWh
